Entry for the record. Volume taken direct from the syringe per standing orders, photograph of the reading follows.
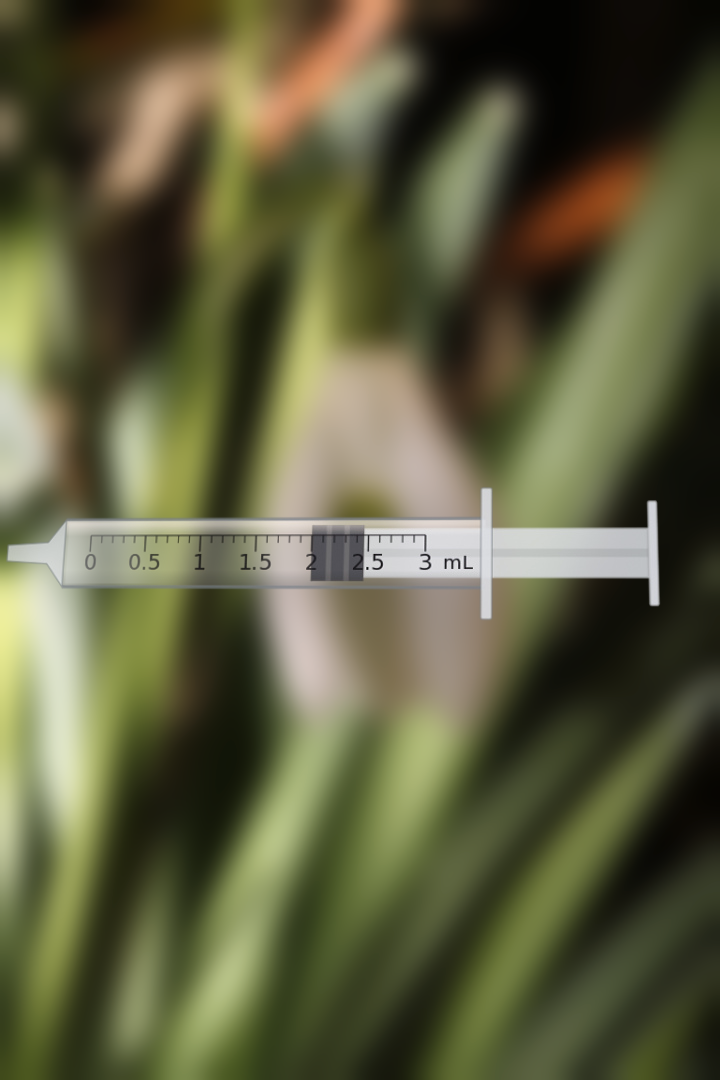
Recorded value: 2 mL
